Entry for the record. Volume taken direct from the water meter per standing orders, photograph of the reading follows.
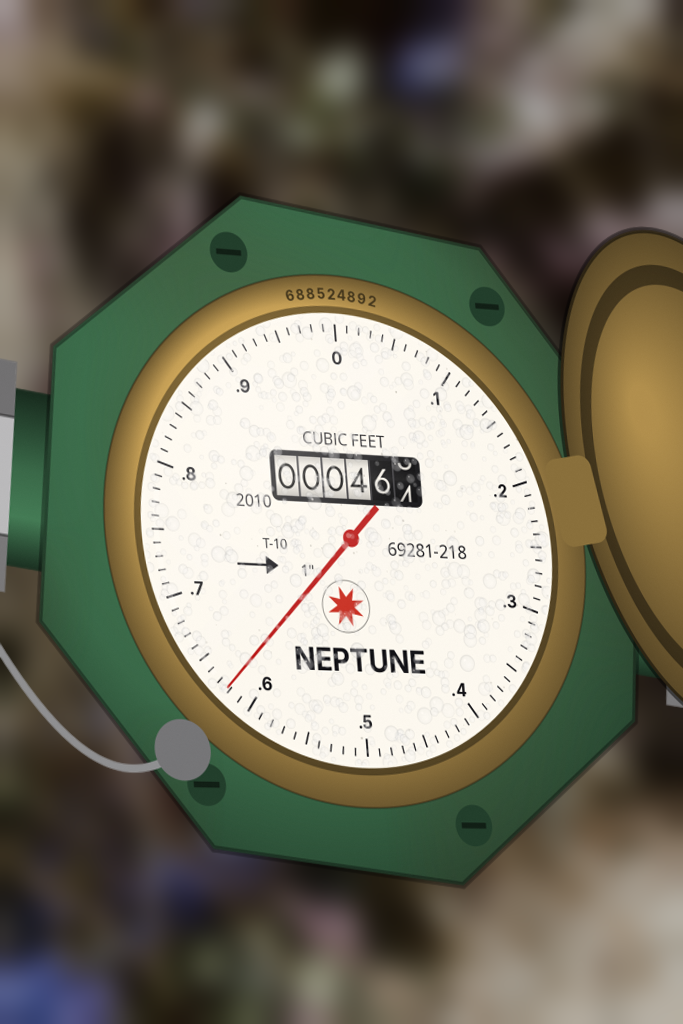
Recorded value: 463.62 ft³
